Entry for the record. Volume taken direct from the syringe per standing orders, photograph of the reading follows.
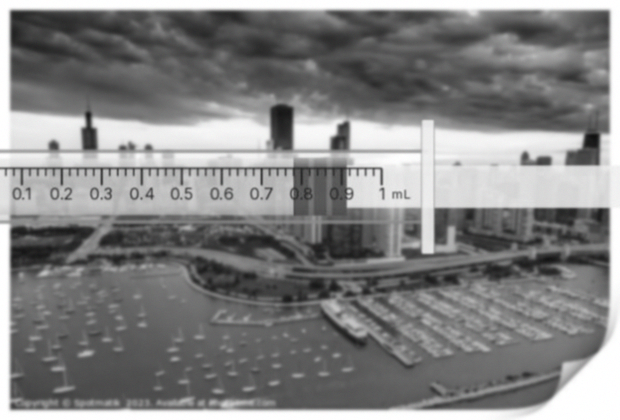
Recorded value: 0.78 mL
